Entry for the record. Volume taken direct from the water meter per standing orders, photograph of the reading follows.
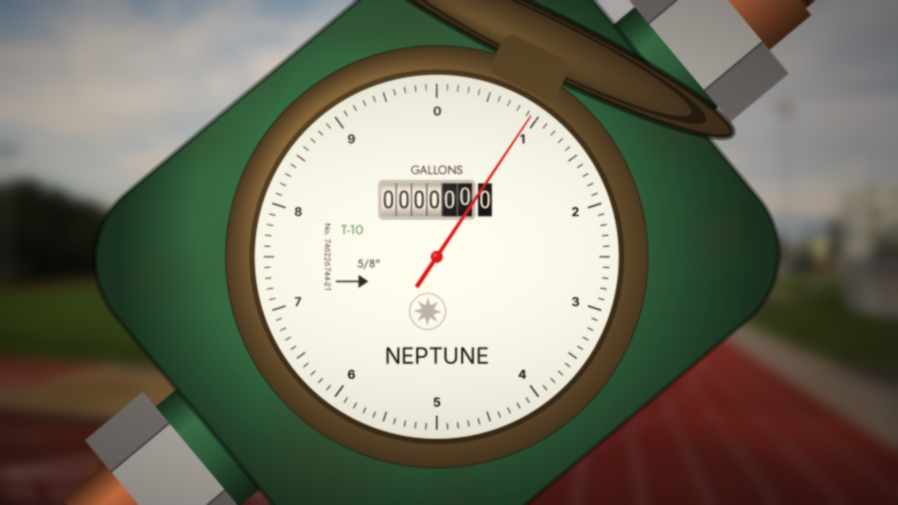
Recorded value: 0.9 gal
